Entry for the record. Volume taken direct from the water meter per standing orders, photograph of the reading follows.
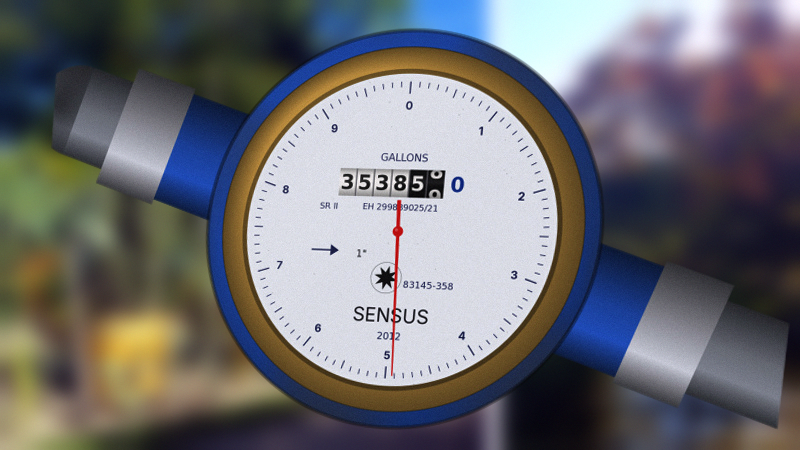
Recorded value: 3538584.9 gal
